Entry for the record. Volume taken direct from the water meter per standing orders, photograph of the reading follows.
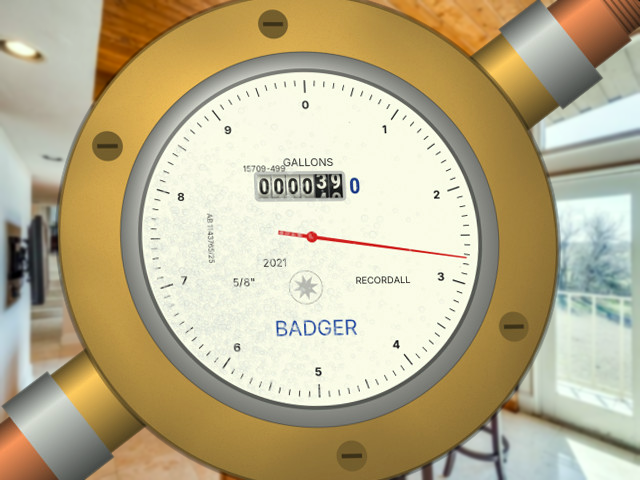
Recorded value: 392.7 gal
